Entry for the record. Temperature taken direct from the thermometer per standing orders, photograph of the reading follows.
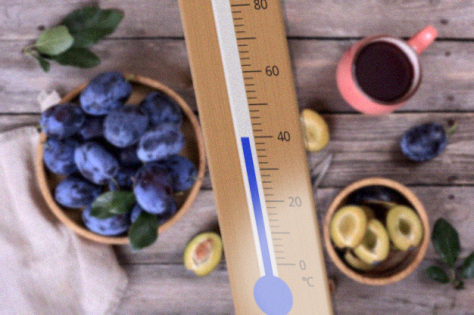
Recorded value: 40 °C
